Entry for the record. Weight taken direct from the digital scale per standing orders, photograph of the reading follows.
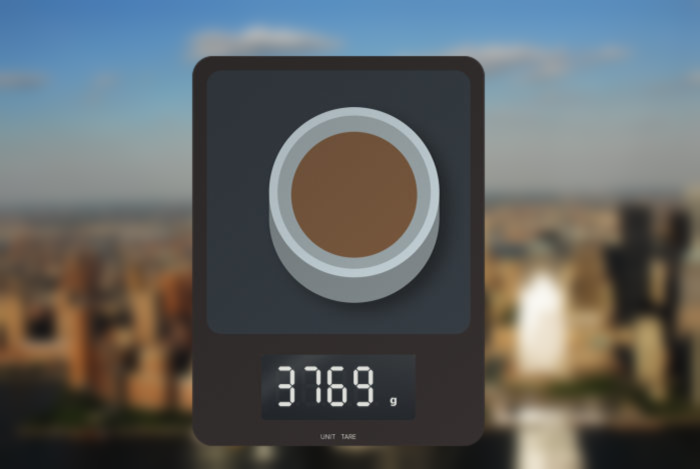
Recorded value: 3769 g
